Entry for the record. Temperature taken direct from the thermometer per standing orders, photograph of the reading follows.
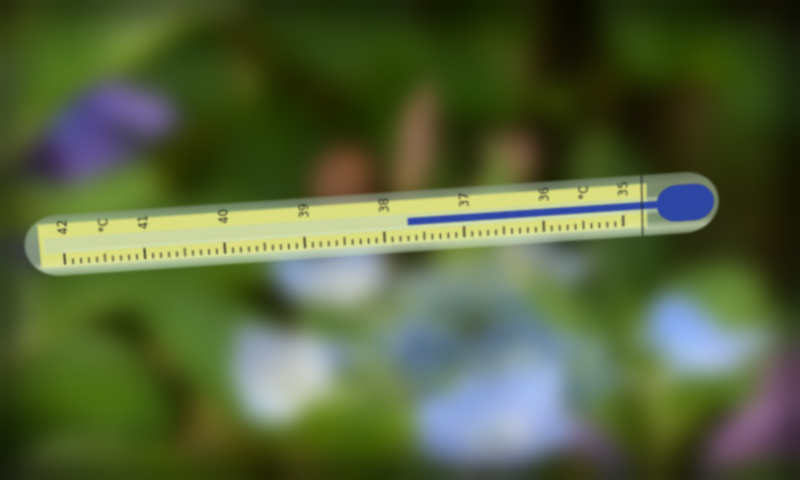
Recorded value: 37.7 °C
